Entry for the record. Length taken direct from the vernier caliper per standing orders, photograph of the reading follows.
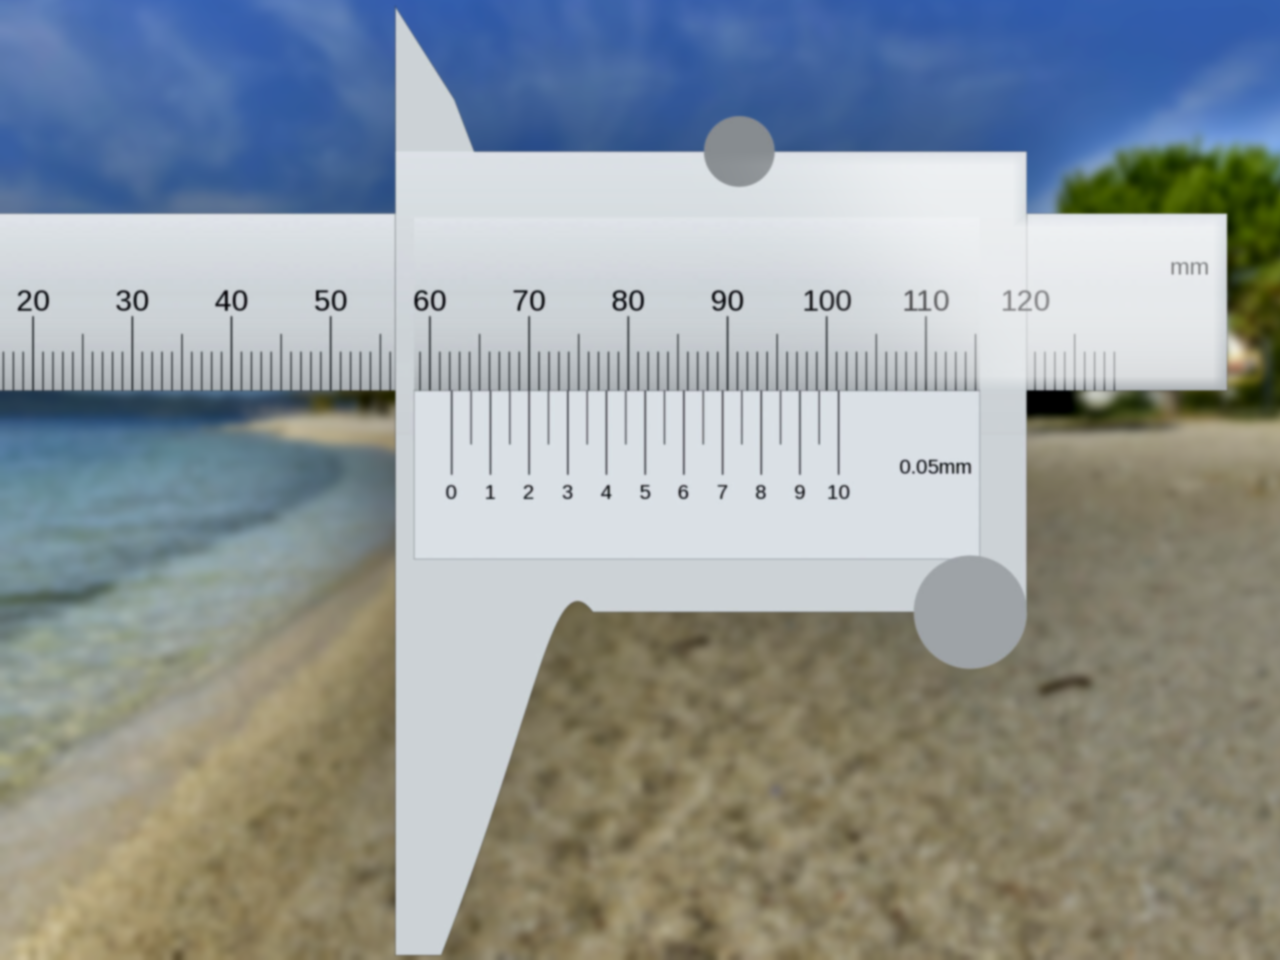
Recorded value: 62.2 mm
